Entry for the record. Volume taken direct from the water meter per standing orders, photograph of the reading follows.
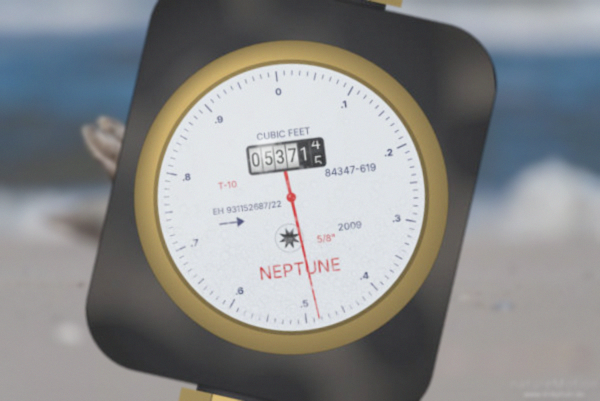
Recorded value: 53714.48 ft³
